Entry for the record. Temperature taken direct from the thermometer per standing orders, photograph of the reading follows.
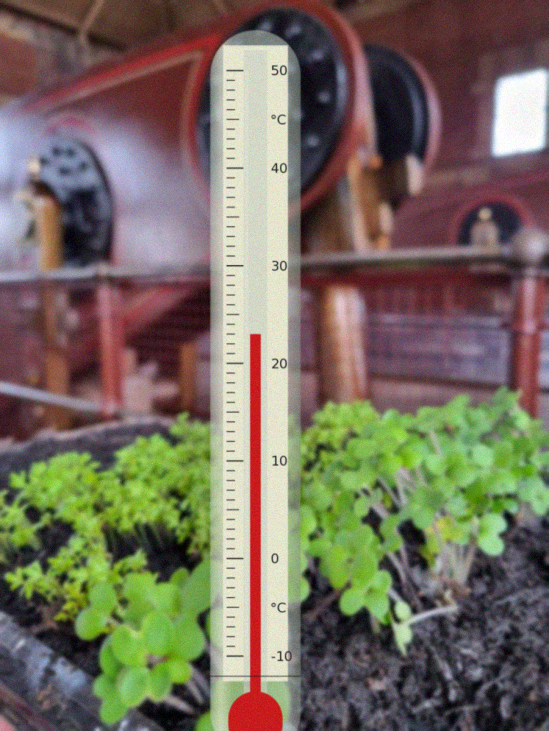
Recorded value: 23 °C
